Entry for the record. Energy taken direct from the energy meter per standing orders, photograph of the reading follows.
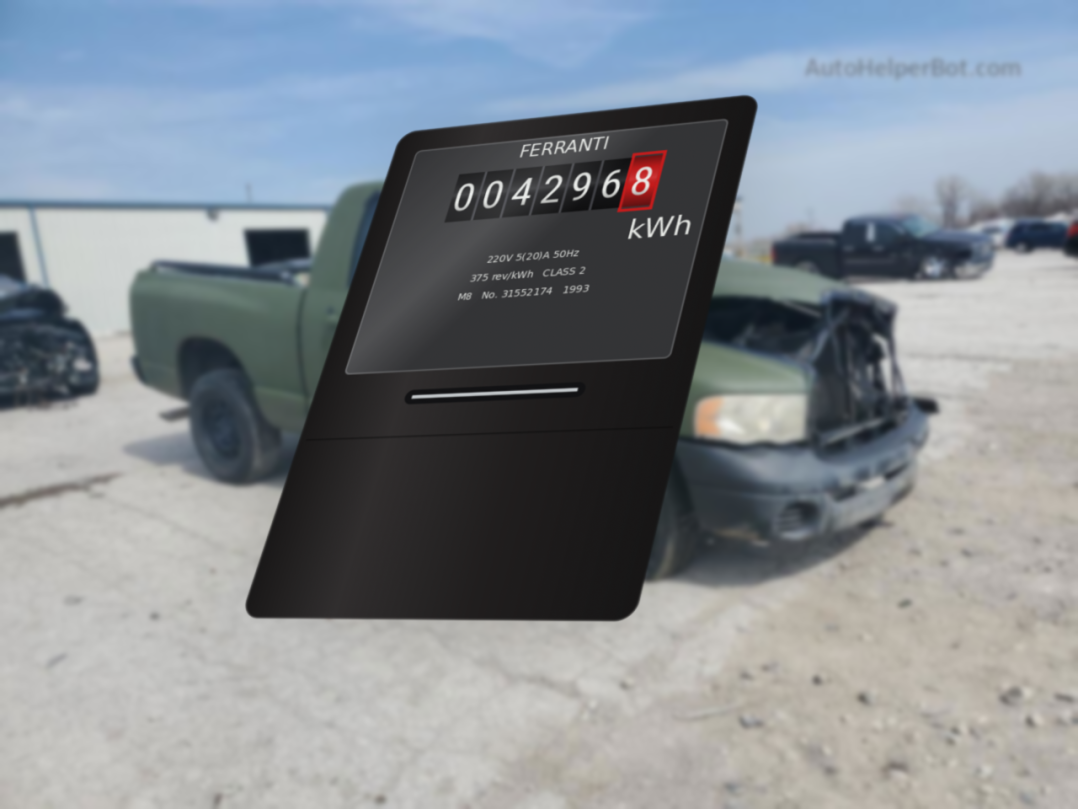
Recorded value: 4296.8 kWh
